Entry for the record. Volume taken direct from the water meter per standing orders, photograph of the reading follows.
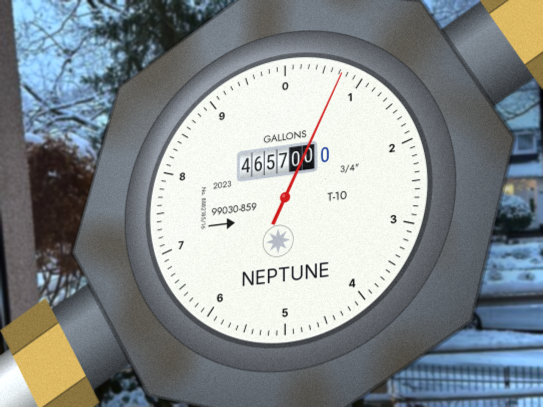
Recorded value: 4657000.7 gal
